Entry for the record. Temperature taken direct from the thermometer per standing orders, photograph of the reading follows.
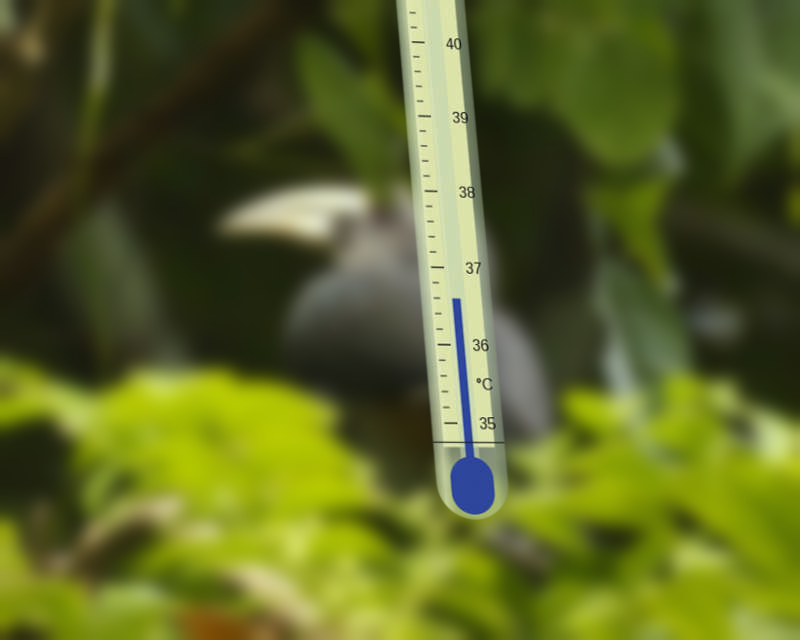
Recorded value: 36.6 °C
